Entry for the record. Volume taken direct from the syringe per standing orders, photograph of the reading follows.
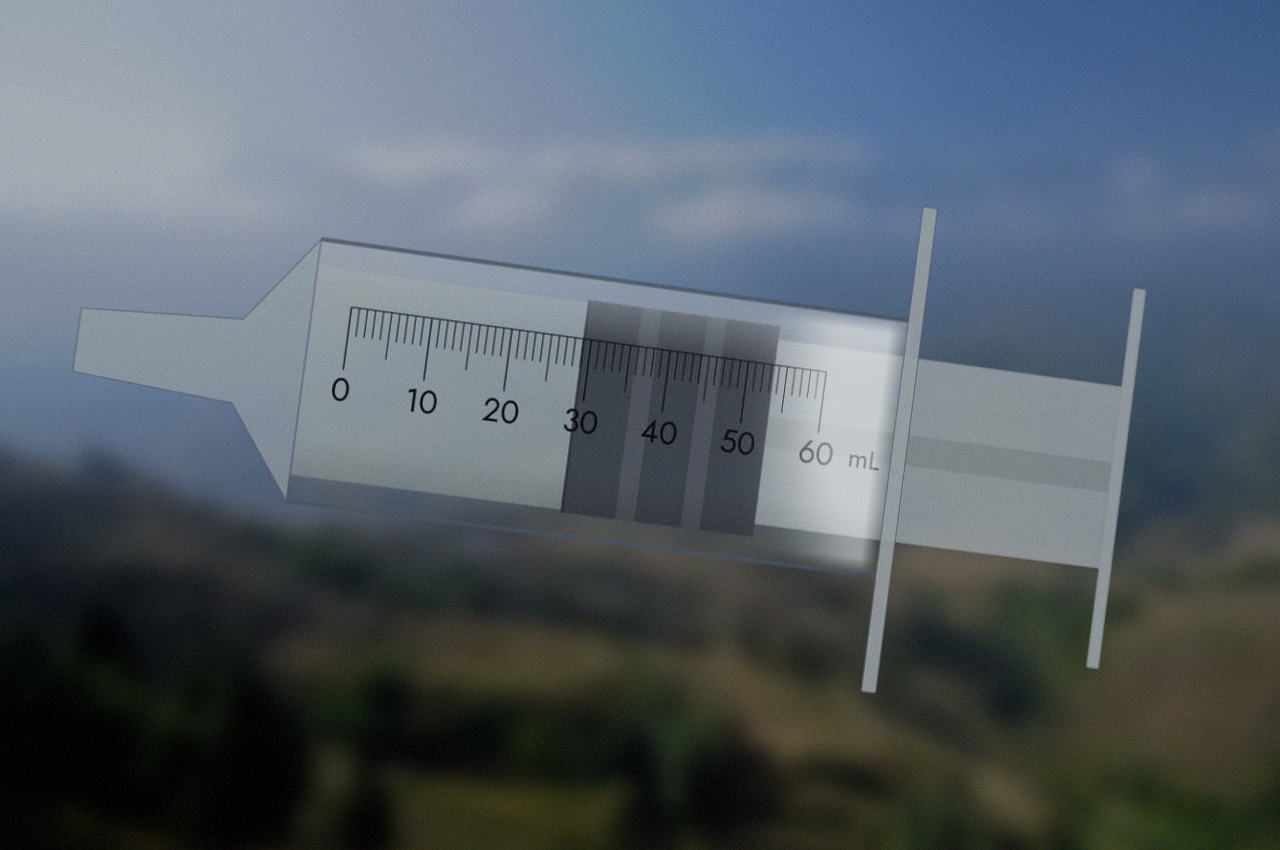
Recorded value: 29 mL
